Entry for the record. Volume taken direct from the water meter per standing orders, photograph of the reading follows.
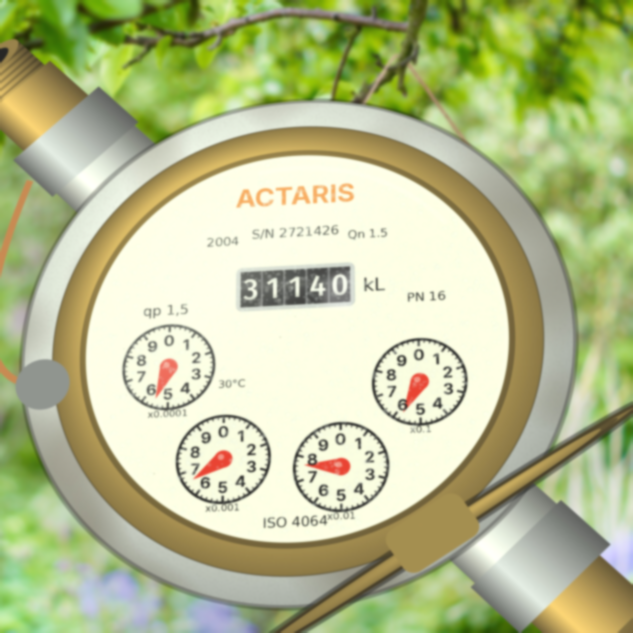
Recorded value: 31140.5765 kL
